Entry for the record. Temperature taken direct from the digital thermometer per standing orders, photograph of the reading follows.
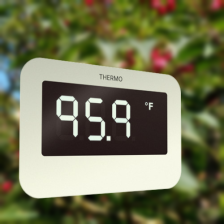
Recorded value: 95.9 °F
